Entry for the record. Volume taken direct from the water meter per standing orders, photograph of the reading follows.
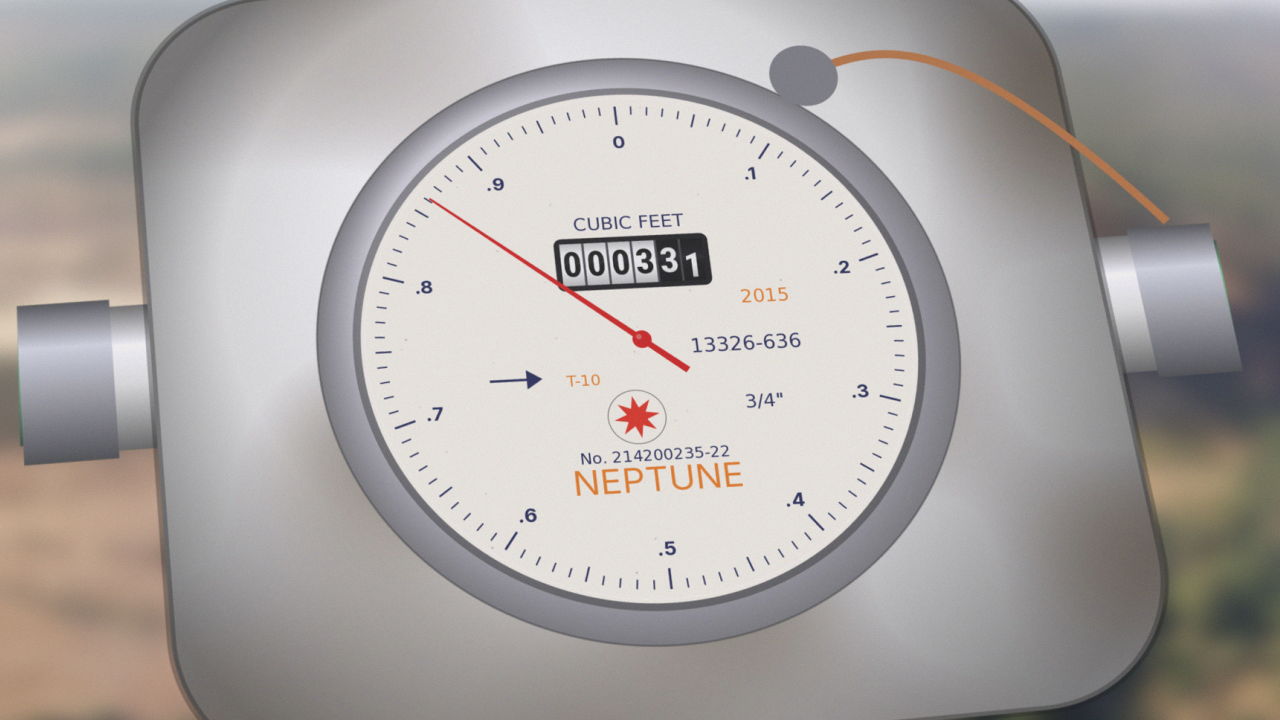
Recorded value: 330.86 ft³
